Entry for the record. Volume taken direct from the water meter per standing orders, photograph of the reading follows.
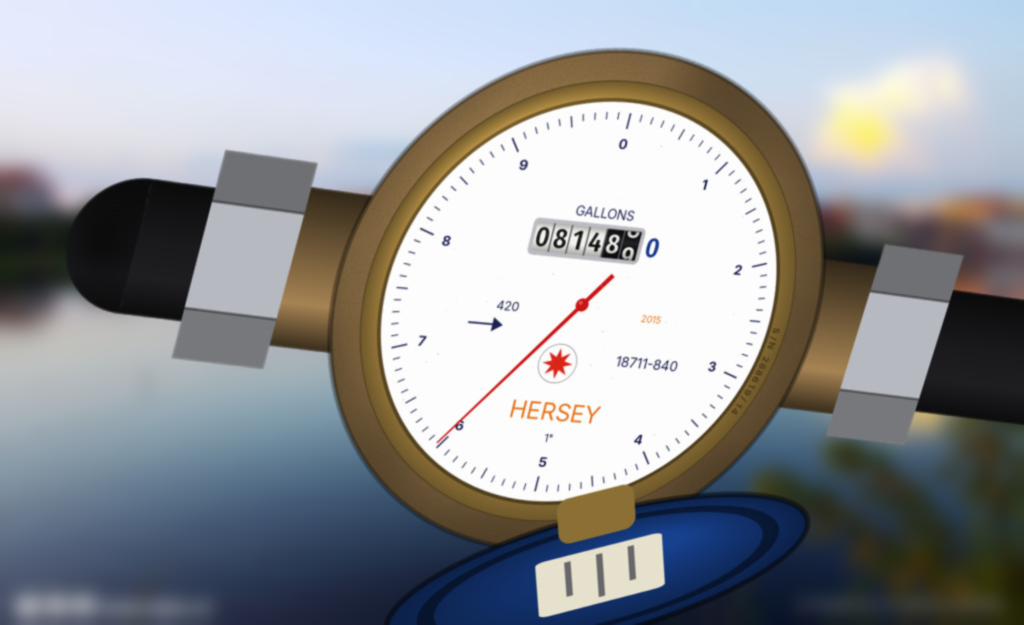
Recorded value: 814886.0 gal
